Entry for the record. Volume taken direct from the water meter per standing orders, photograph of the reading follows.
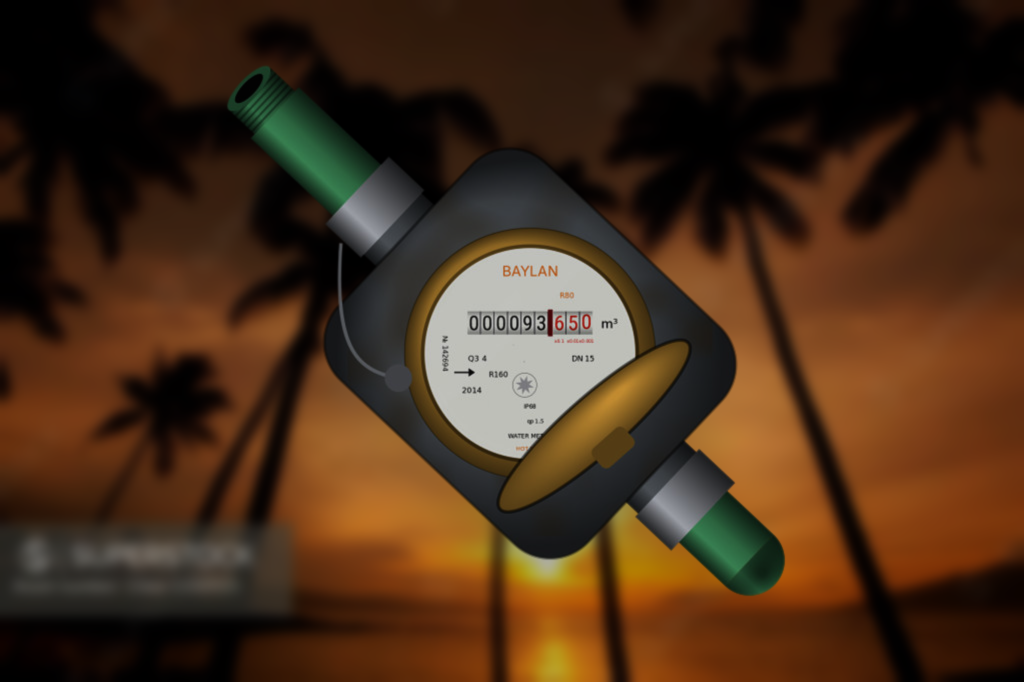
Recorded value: 93.650 m³
